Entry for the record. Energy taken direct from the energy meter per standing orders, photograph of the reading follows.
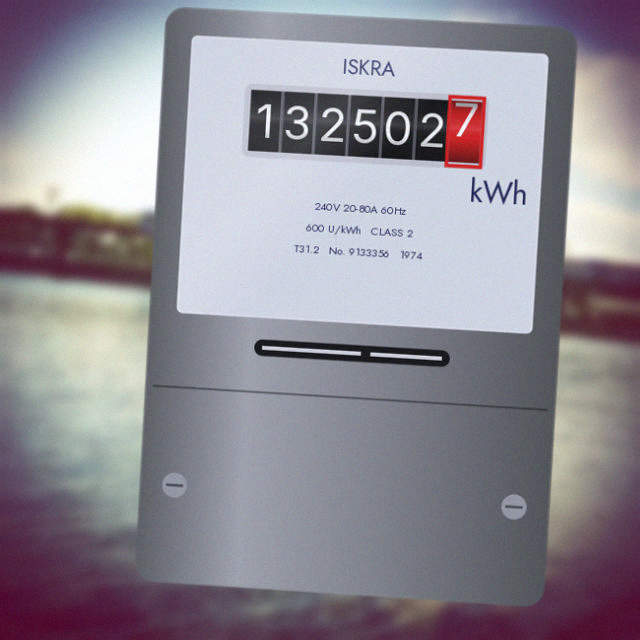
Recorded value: 132502.7 kWh
